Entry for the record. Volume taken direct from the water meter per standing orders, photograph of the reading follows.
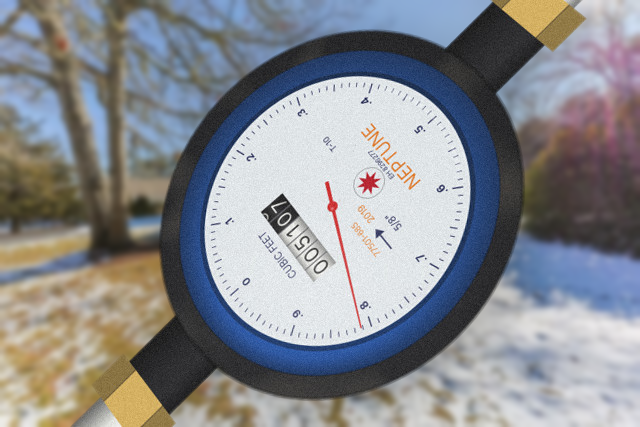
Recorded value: 5106.81 ft³
